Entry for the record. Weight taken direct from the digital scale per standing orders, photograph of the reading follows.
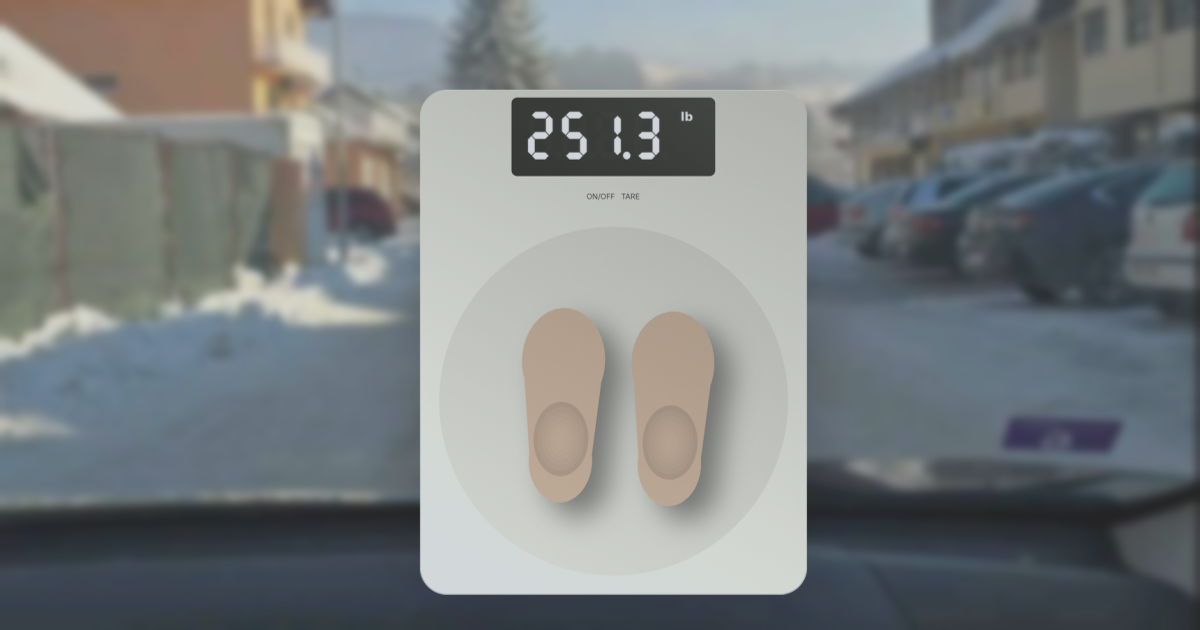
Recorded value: 251.3 lb
